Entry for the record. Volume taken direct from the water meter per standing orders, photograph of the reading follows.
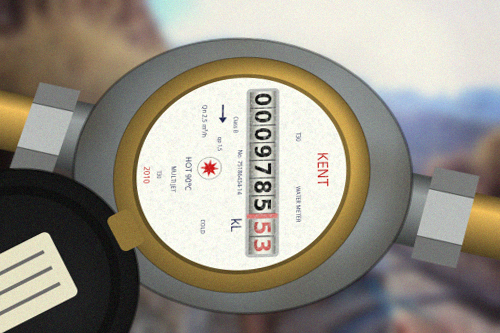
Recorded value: 9785.53 kL
